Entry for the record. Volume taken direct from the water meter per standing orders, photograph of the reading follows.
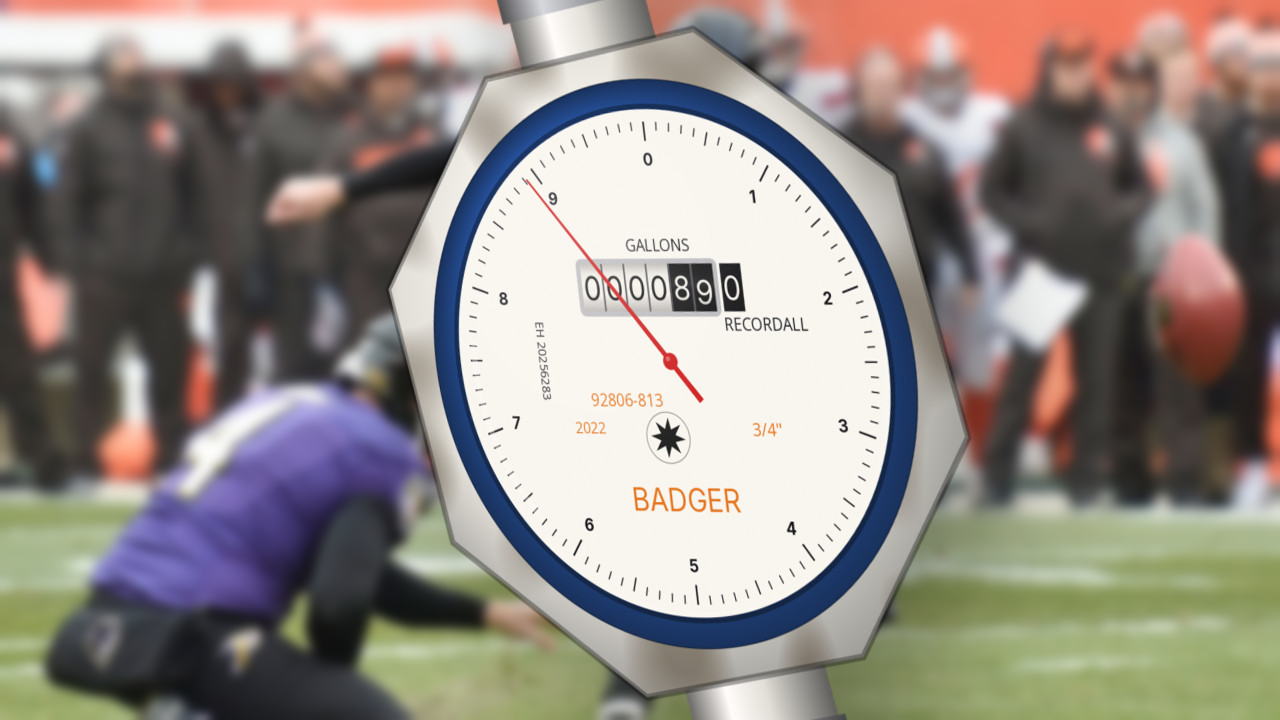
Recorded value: 888.9 gal
